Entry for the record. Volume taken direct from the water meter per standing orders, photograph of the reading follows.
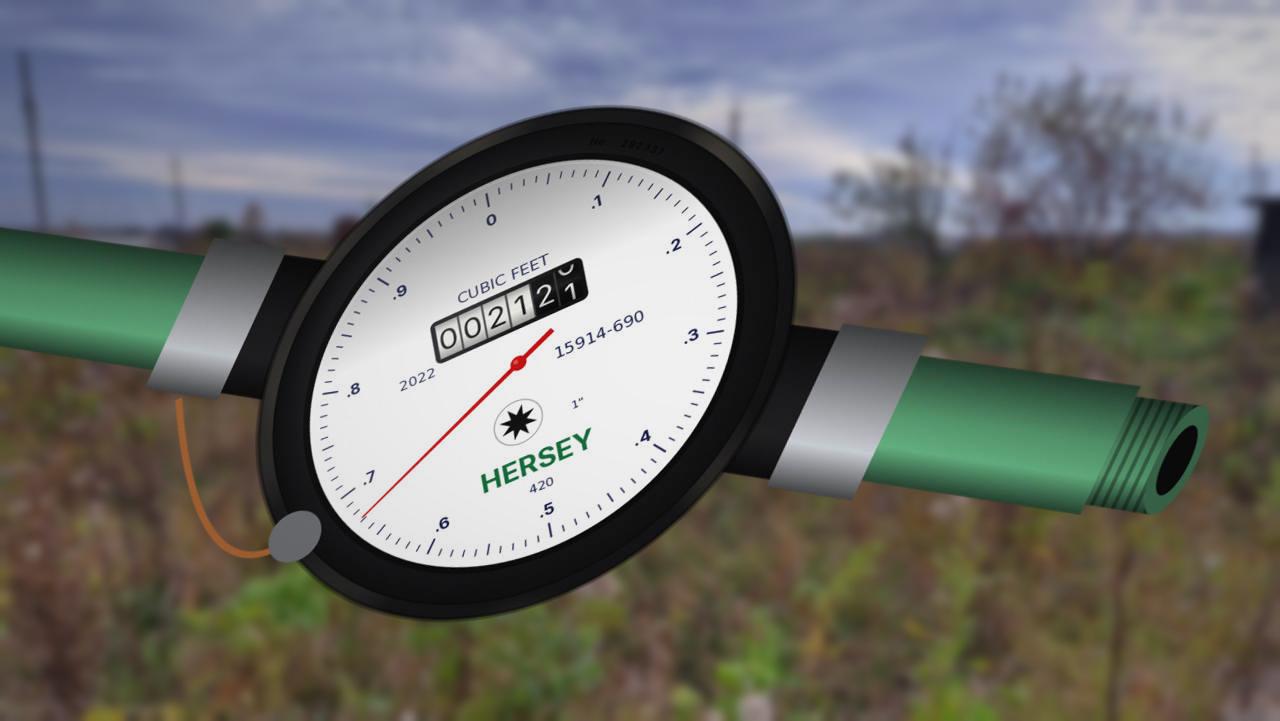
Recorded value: 2120.67 ft³
